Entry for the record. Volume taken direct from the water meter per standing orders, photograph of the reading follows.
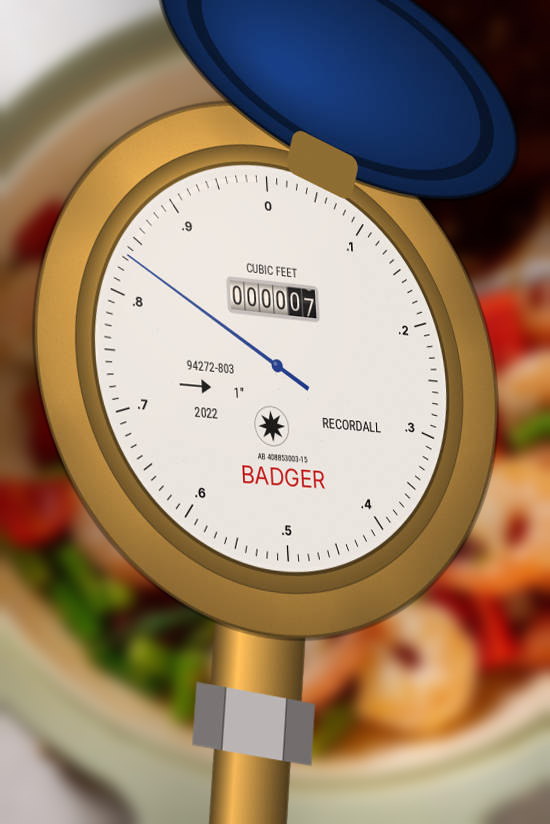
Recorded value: 6.83 ft³
